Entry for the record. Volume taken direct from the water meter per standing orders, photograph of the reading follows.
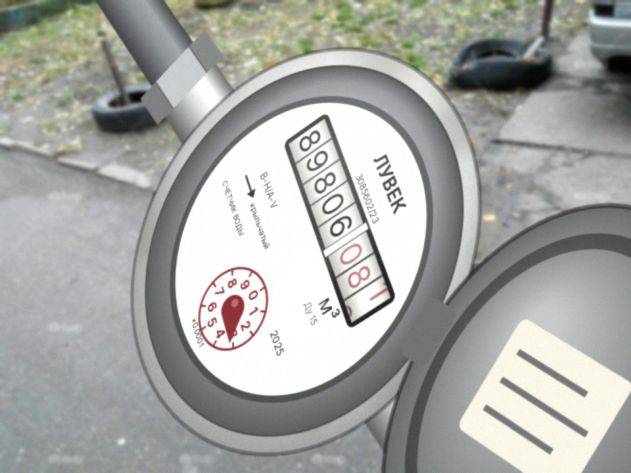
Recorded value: 89806.0813 m³
